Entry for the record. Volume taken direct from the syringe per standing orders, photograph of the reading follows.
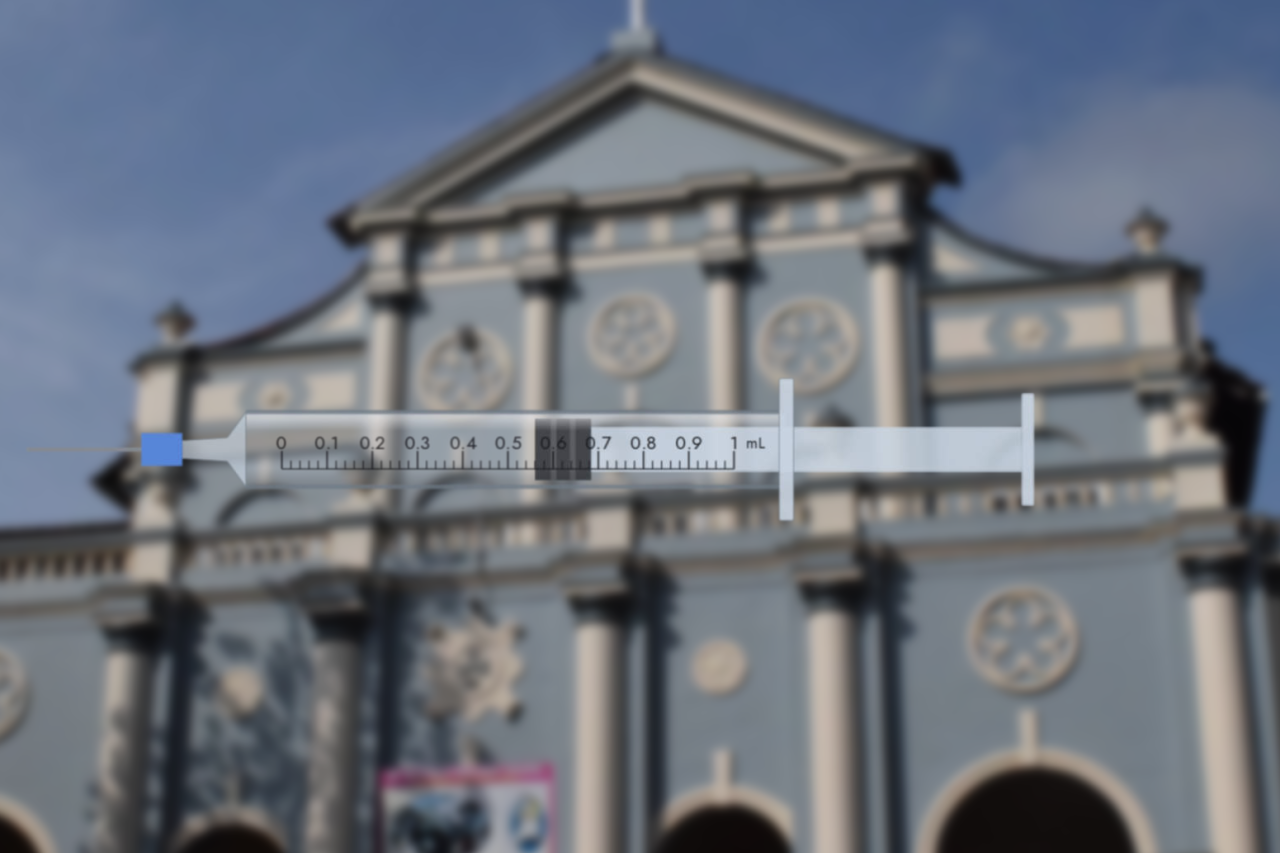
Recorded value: 0.56 mL
